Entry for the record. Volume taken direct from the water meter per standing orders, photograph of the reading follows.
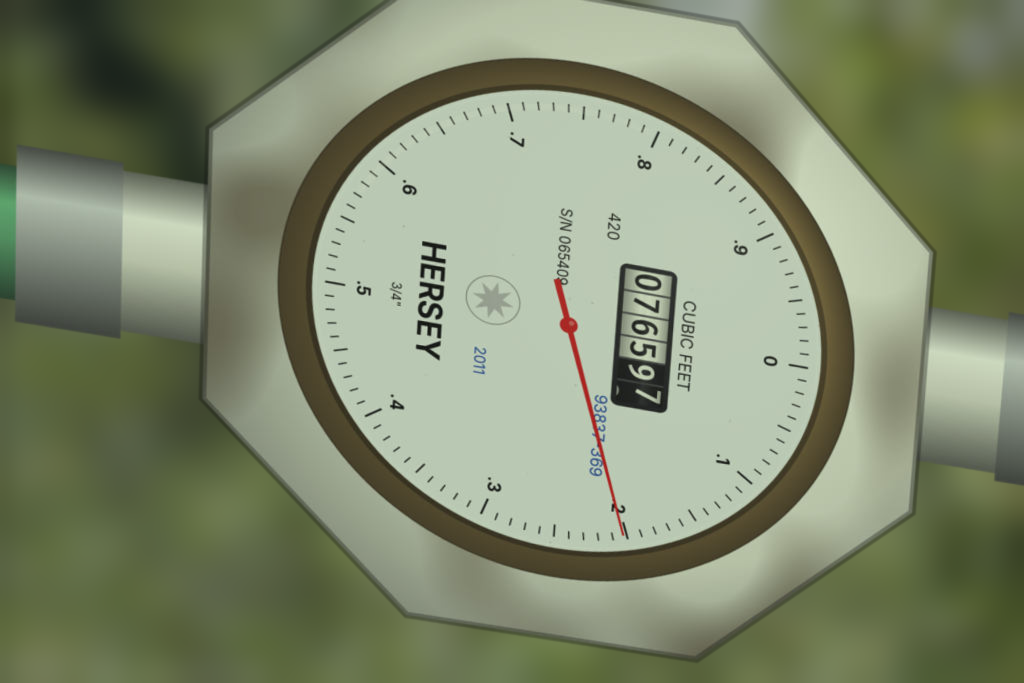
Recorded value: 76597.20 ft³
